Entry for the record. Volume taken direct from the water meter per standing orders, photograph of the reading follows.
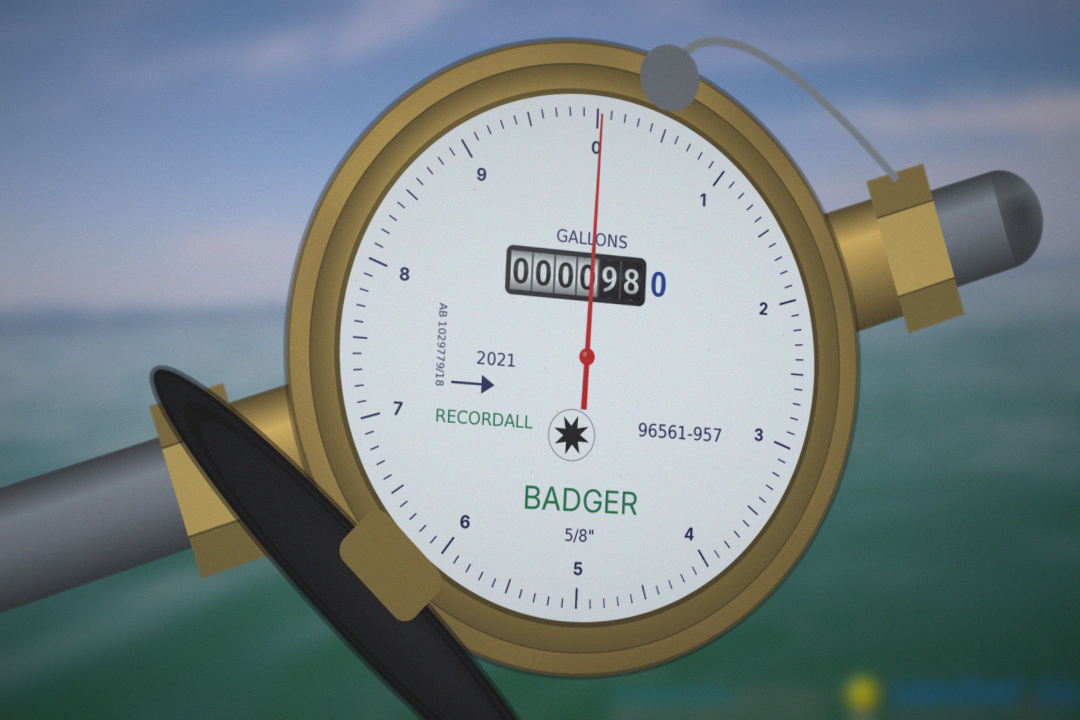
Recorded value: 980.0 gal
